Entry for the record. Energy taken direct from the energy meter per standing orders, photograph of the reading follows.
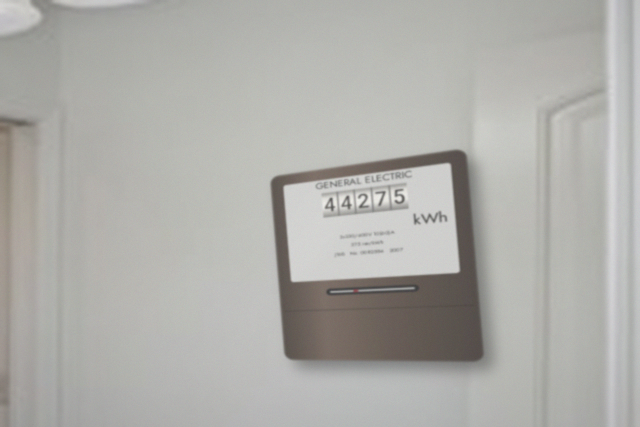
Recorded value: 44275 kWh
